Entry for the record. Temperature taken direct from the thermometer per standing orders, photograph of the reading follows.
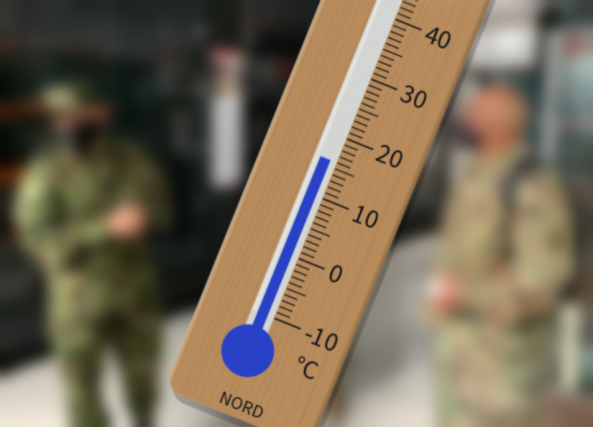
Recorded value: 16 °C
